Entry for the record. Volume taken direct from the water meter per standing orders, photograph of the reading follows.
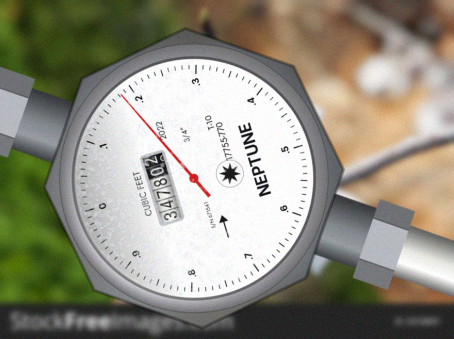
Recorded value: 347802.18 ft³
